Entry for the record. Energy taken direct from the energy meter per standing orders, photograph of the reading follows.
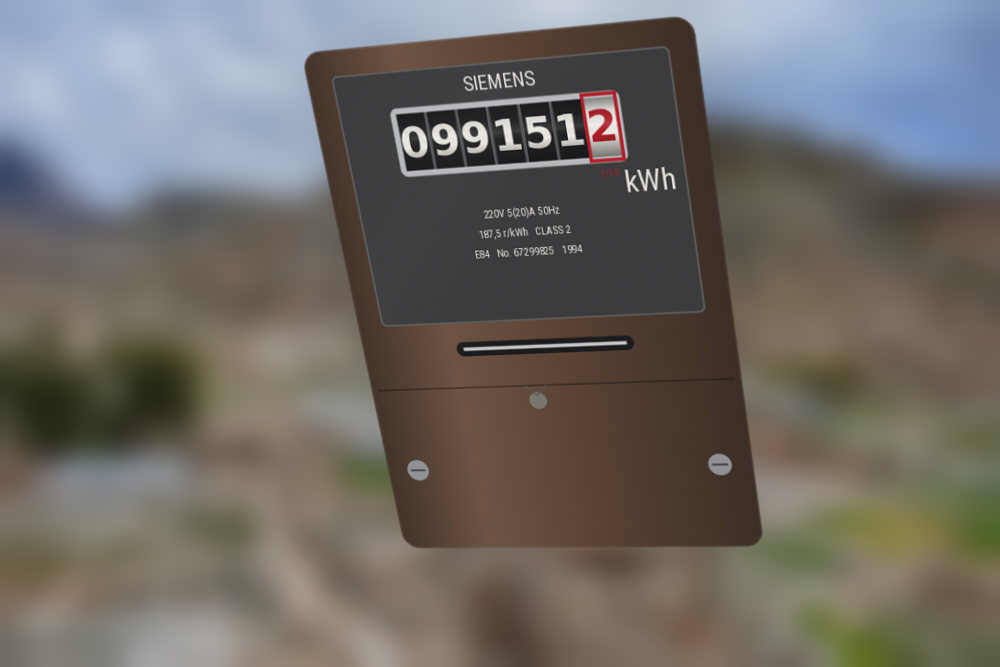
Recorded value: 99151.2 kWh
